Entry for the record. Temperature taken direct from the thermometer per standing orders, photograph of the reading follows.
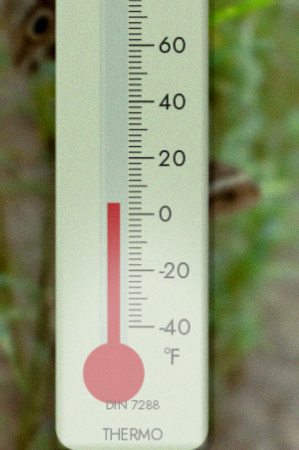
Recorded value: 4 °F
